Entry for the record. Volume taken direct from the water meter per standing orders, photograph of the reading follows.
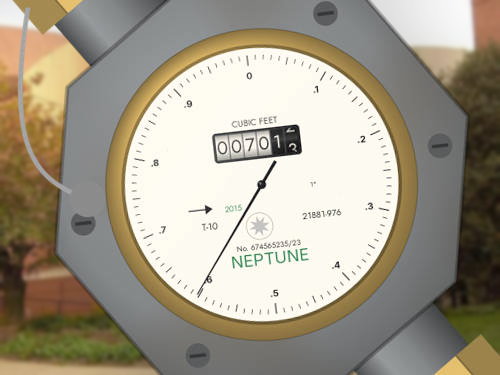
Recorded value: 7012.60 ft³
